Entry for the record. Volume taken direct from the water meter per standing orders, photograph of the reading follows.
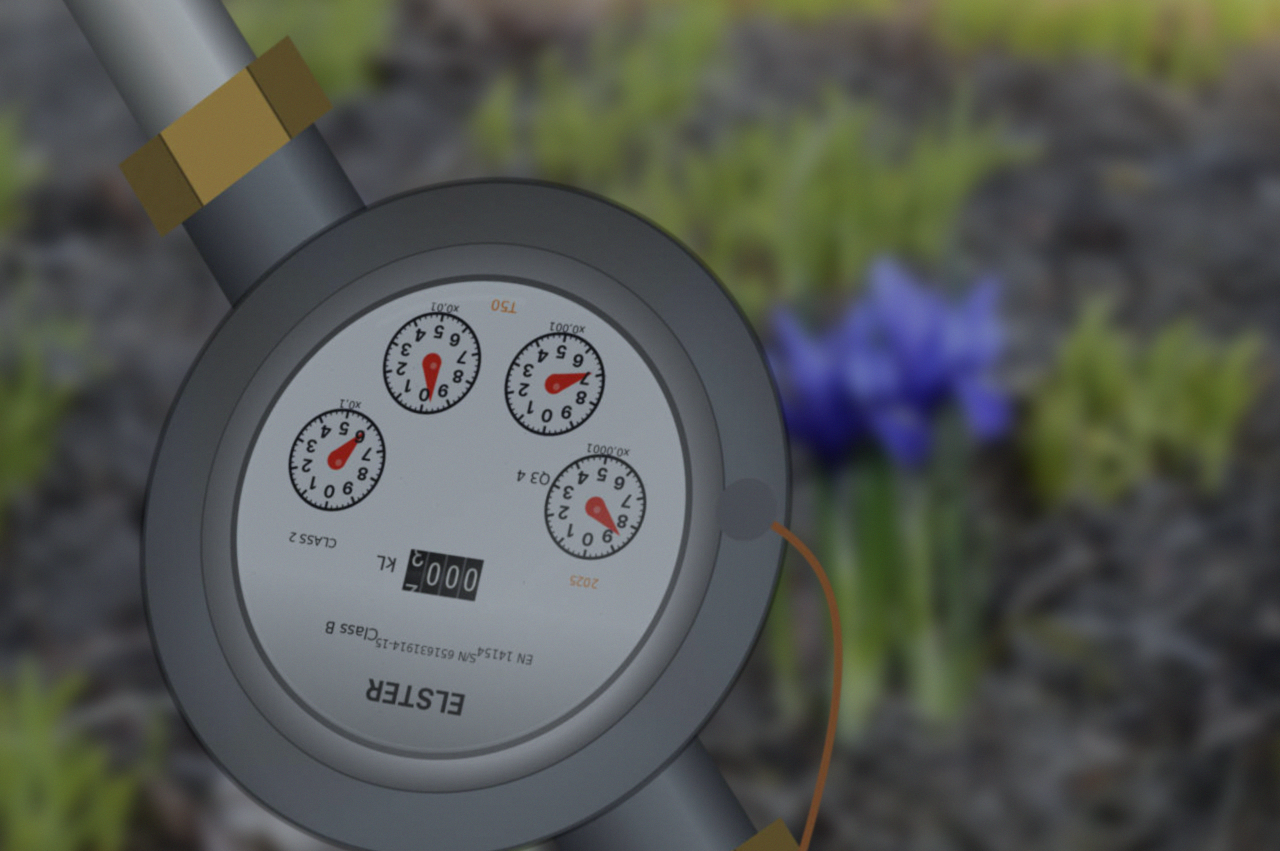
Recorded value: 2.5968 kL
